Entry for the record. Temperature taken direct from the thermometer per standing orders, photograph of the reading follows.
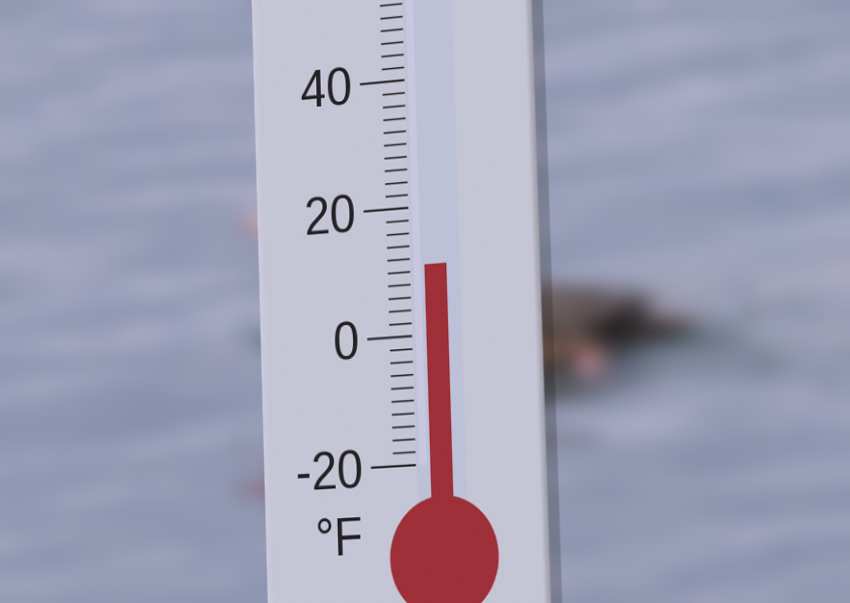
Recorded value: 11 °F
